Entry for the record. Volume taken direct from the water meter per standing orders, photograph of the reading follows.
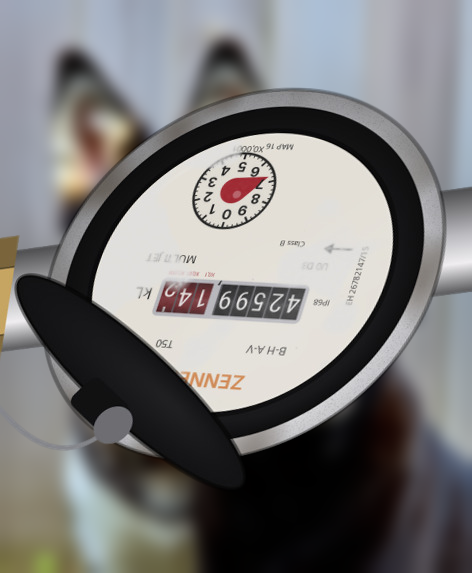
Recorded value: 42599.1416 kL
